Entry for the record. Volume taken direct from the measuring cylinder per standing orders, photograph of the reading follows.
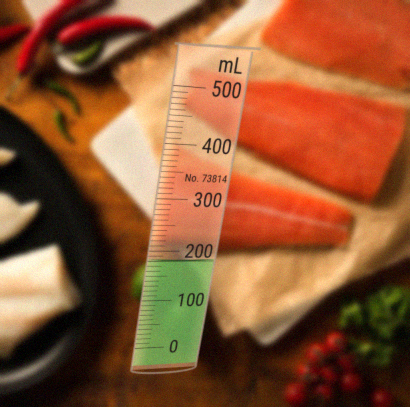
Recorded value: 180 mL
